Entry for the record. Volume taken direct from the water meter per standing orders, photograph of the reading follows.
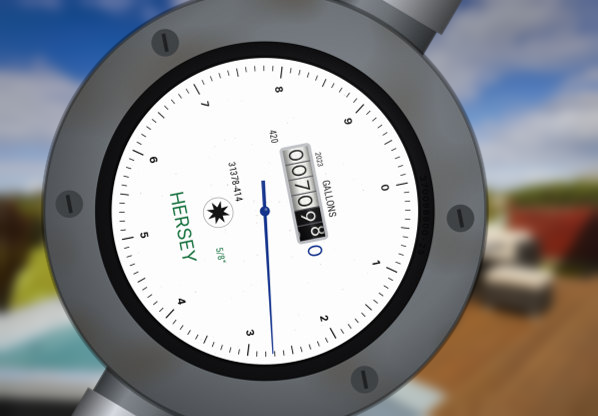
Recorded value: 70982.7 gal
